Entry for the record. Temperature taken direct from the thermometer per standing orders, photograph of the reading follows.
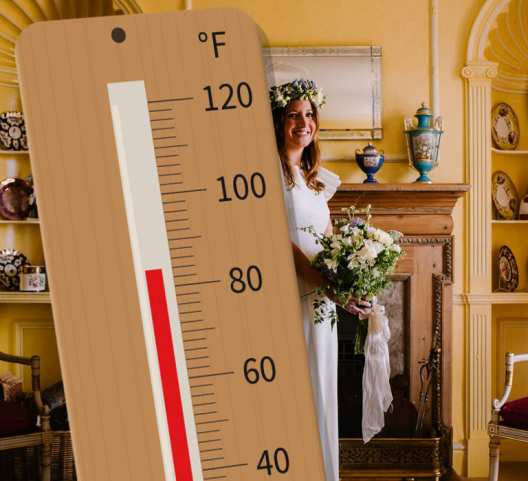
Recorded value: 84 °F
